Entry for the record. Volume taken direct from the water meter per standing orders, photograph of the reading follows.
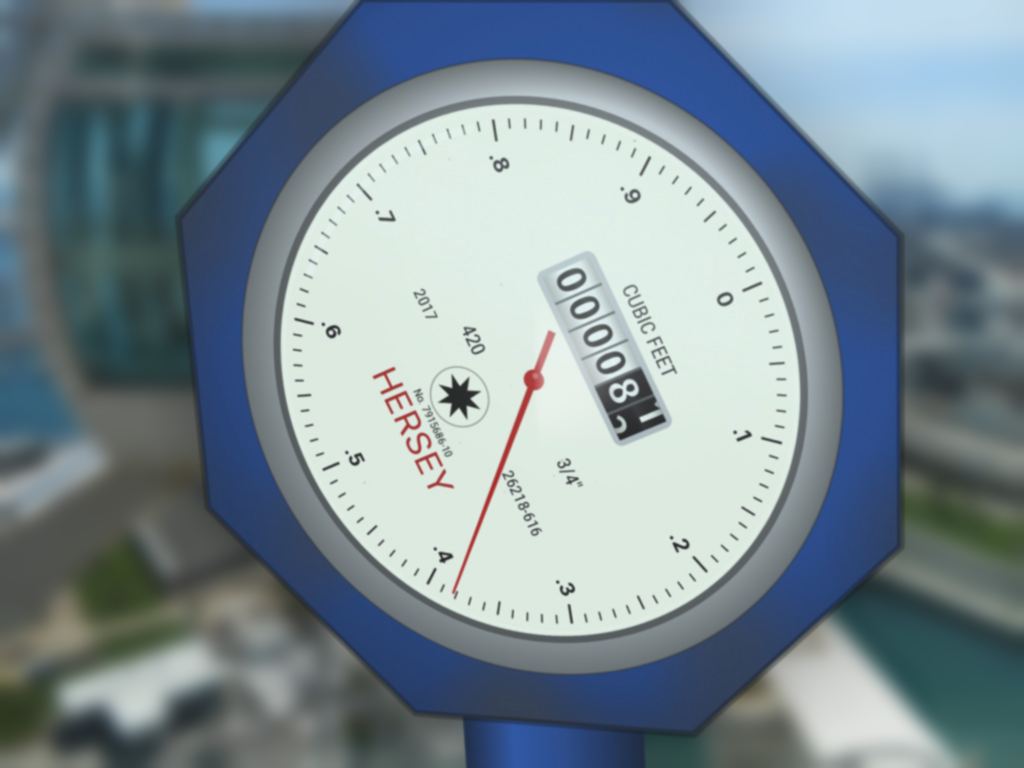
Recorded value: 81.38 ft³
